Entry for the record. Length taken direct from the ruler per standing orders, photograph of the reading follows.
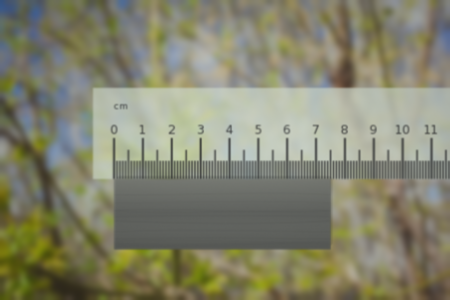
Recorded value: 7.5 cm
